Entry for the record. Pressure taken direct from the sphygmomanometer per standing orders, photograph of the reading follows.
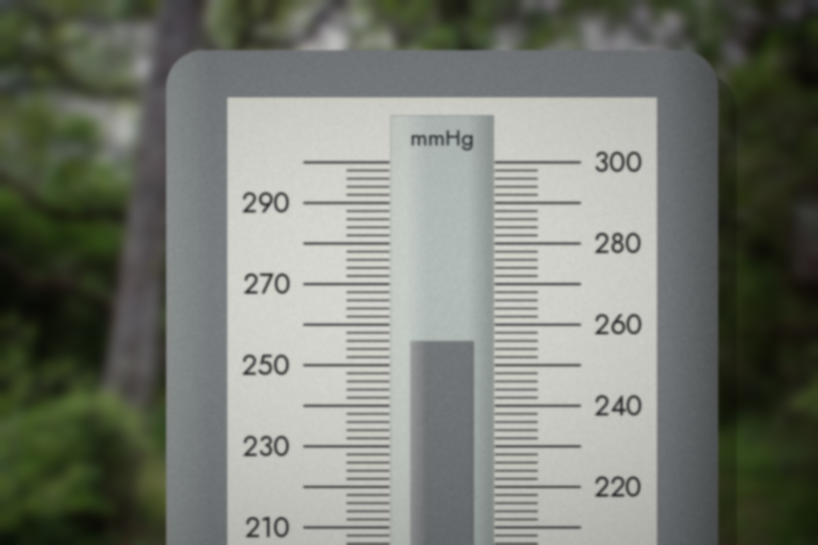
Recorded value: 256 mmHg
